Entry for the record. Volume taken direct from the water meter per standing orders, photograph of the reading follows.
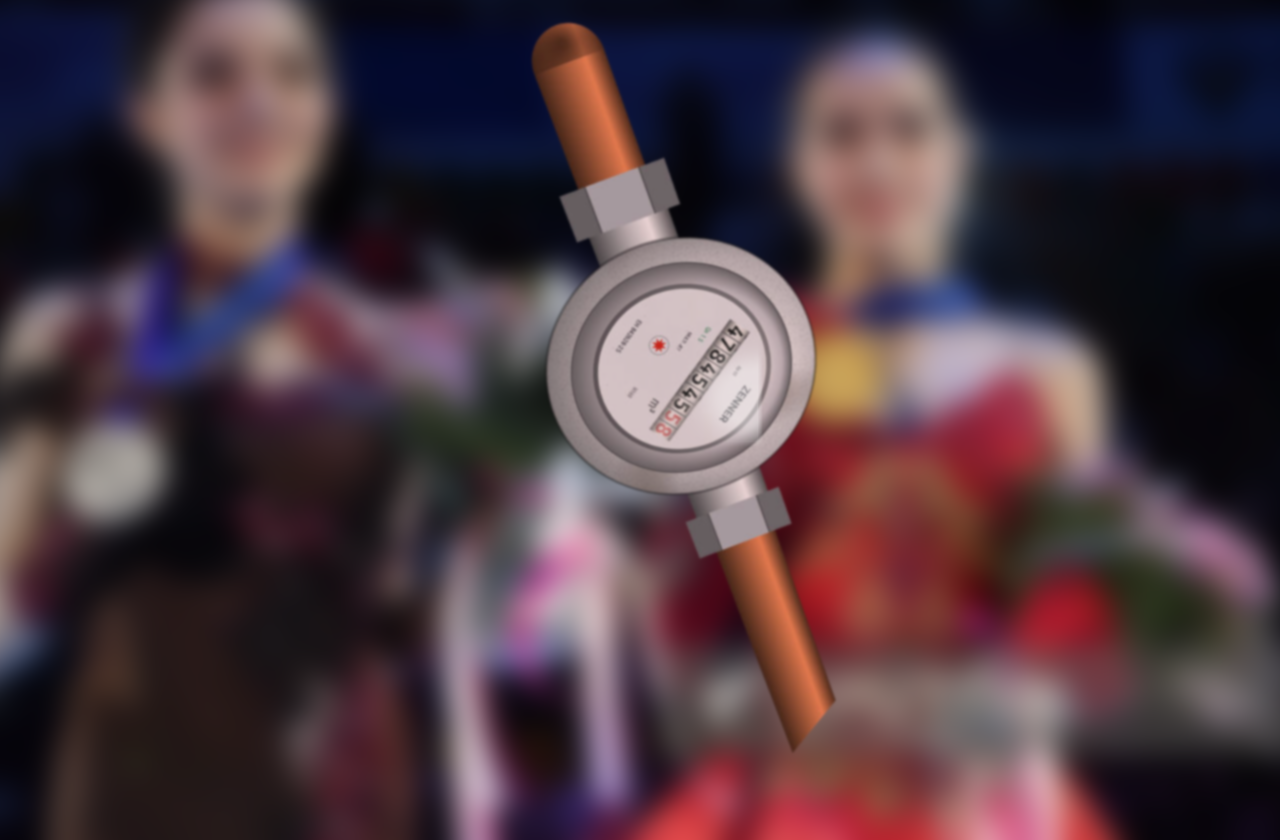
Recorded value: 4784545.58 m³
